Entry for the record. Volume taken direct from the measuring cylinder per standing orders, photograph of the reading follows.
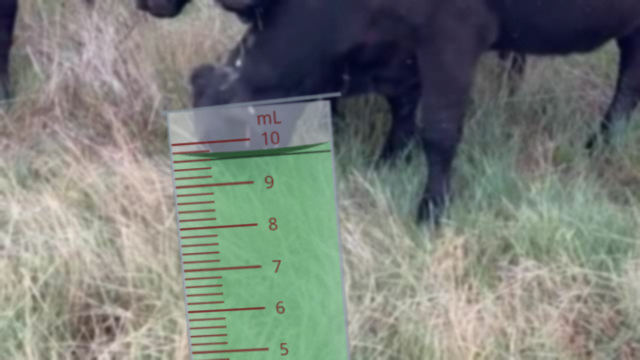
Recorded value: 9.6 mL
